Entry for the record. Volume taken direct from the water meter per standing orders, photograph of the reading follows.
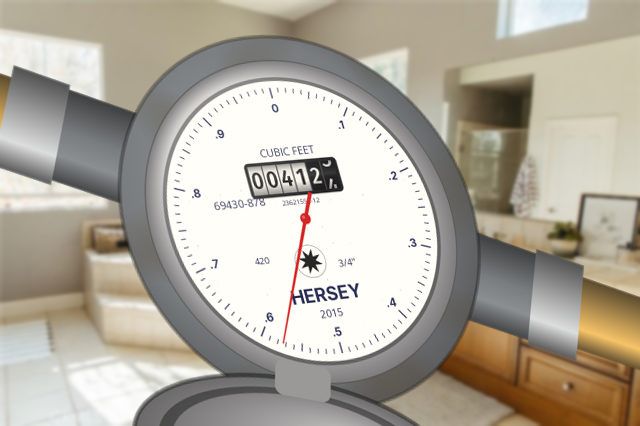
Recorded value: 4123.57 ft³
